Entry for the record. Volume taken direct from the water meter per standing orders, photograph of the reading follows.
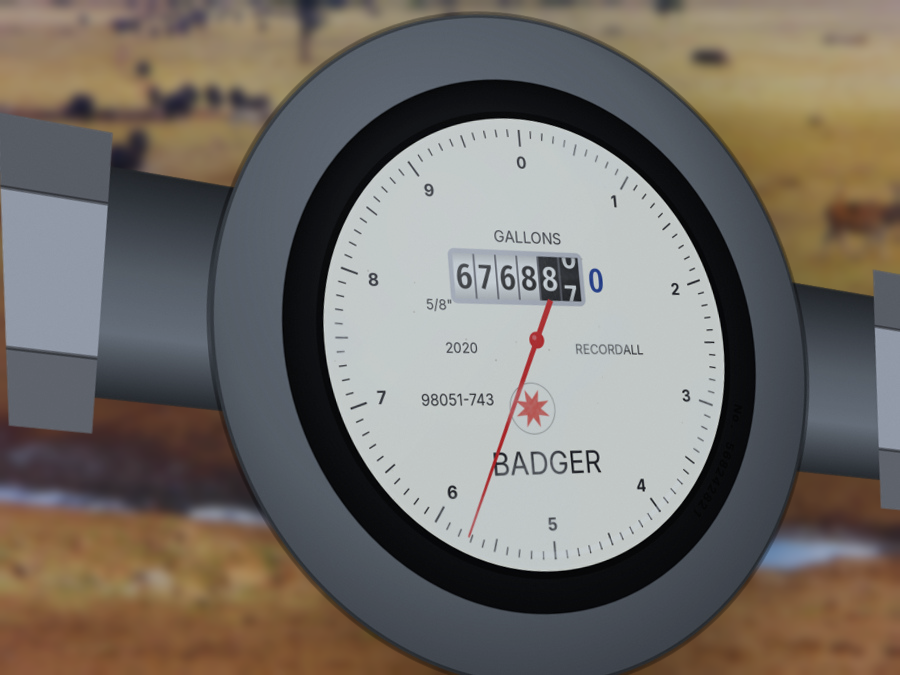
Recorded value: 6768865.7 gal
